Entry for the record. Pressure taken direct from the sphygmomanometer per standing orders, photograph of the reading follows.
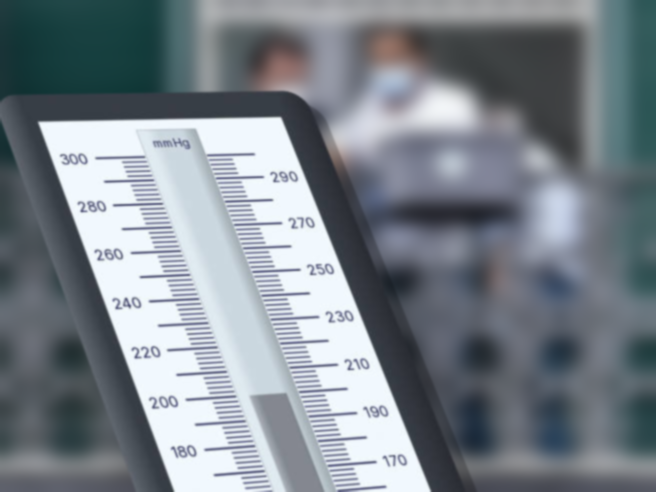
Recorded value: 200 mmHg
